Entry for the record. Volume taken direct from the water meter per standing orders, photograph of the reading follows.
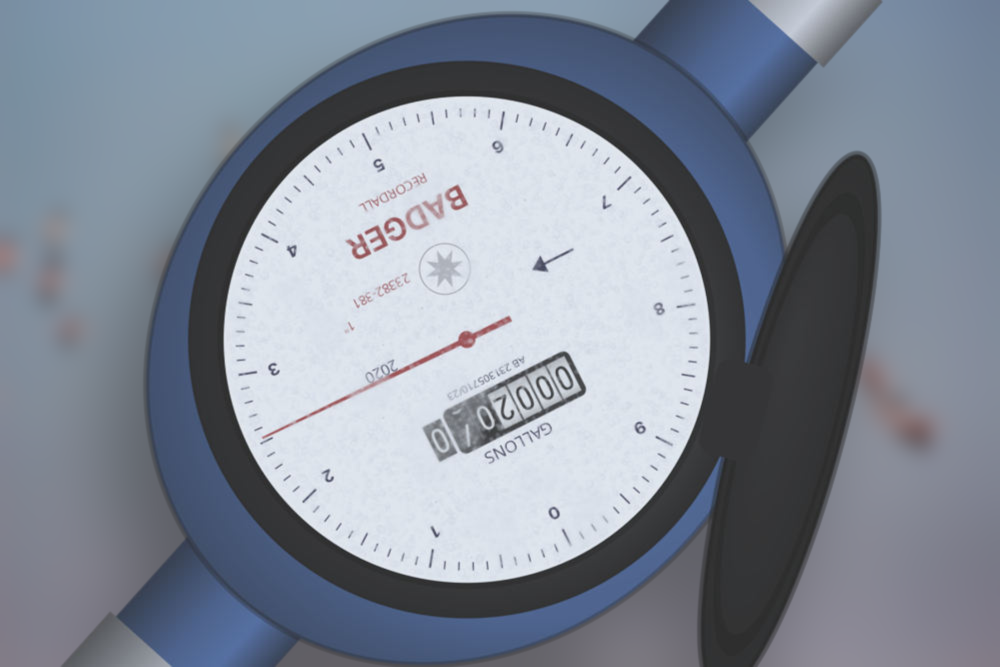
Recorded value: 2072.5 gal
